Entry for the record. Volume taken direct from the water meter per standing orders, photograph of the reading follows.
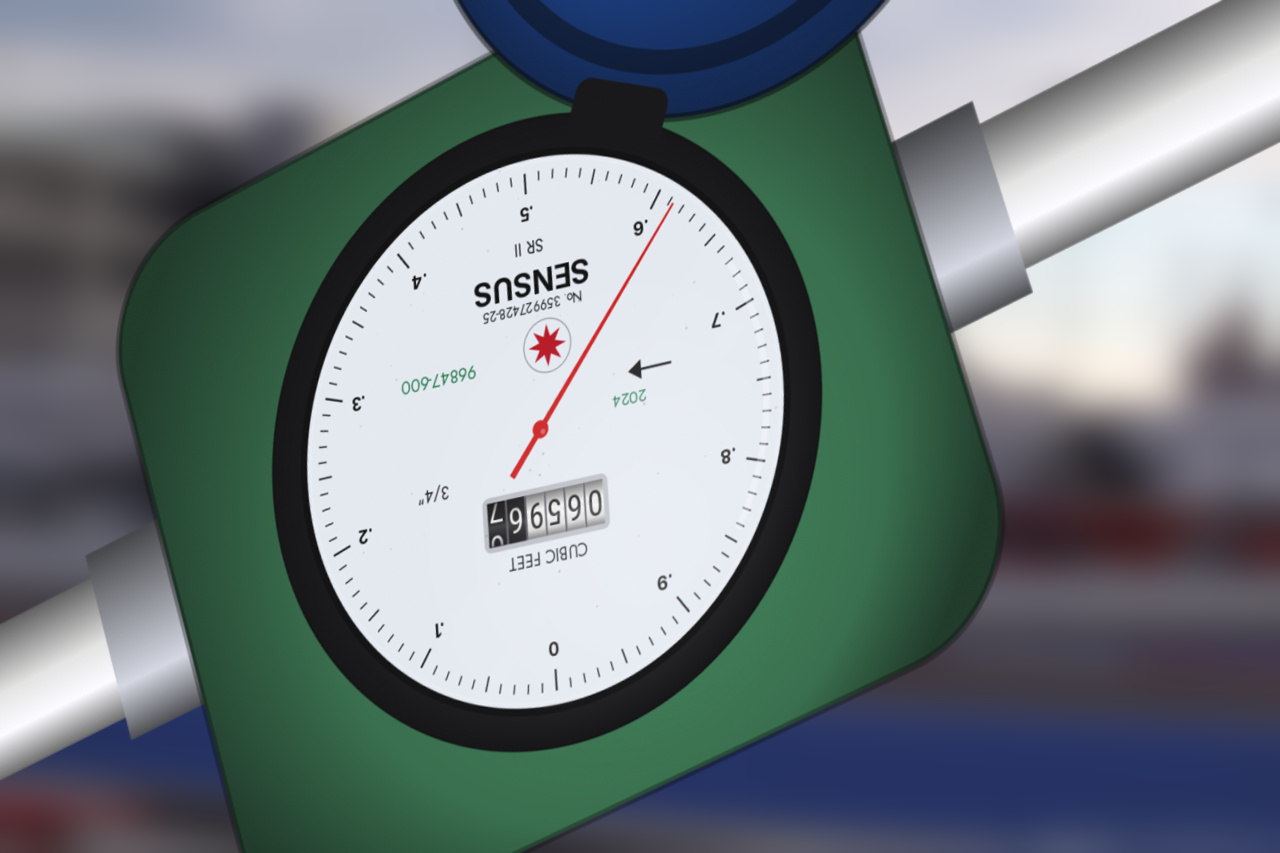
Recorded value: 65966.61 ft³
